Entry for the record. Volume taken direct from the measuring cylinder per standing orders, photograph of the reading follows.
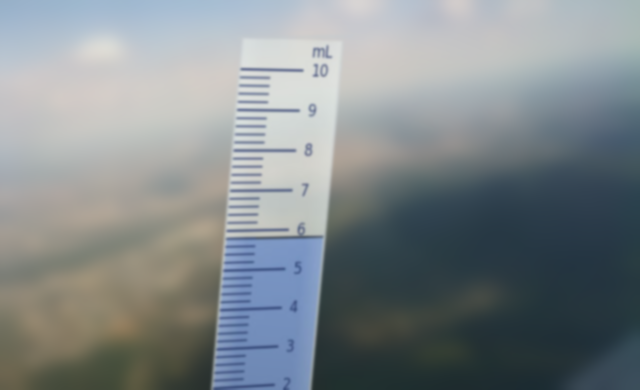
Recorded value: 5.8 mL
